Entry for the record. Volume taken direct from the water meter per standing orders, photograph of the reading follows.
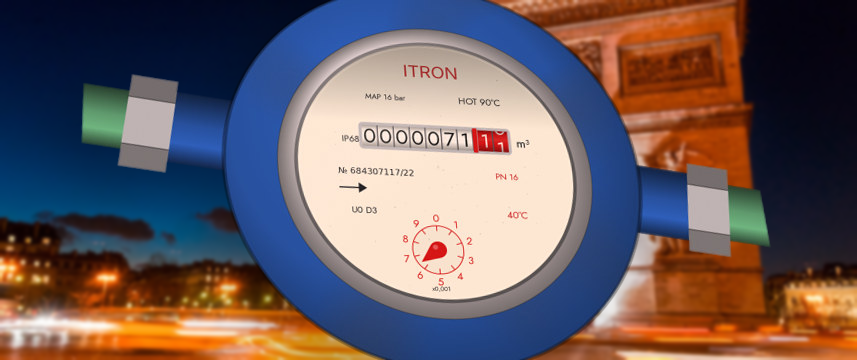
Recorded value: 71.106 m³
